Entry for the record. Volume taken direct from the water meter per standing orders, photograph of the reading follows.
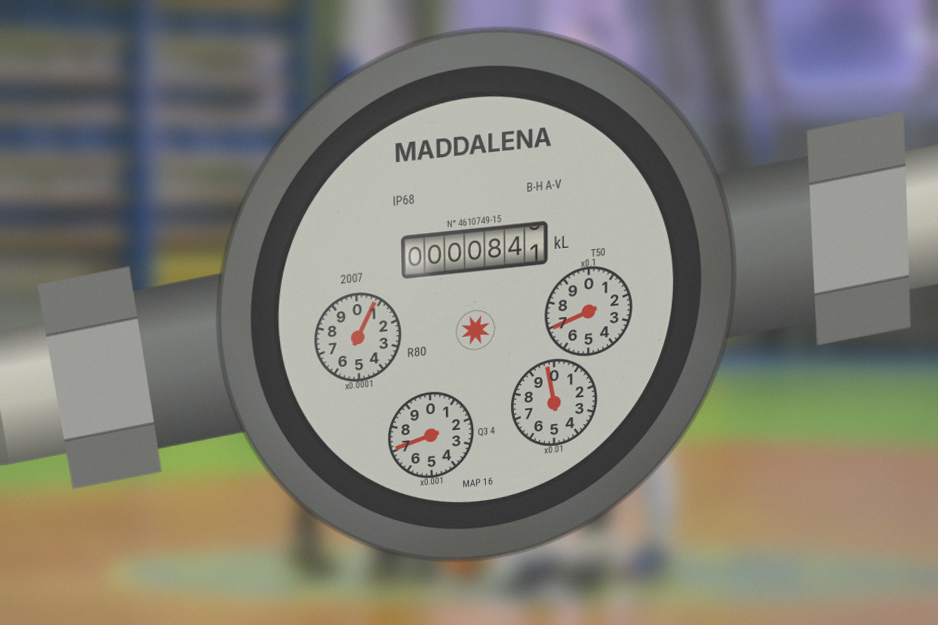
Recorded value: 840.6970 kL
